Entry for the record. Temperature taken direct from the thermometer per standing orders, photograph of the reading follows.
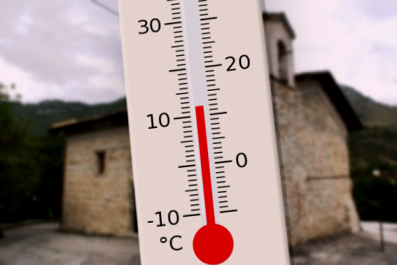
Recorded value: 12 °C
